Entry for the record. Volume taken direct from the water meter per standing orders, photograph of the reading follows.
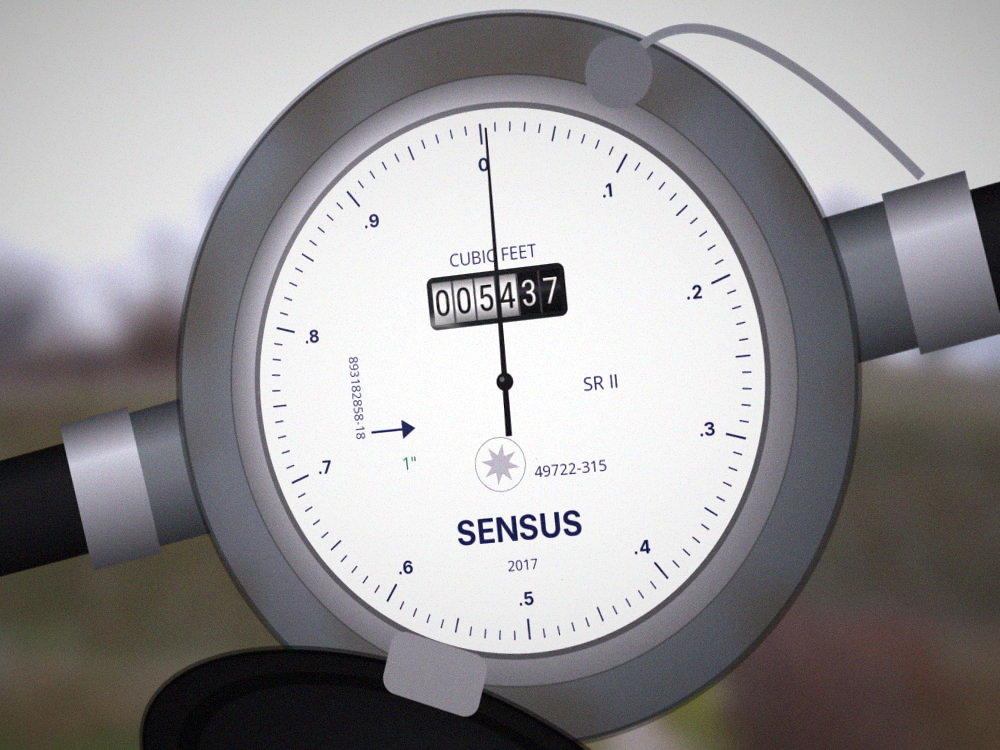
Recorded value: 5437.00 ft³
